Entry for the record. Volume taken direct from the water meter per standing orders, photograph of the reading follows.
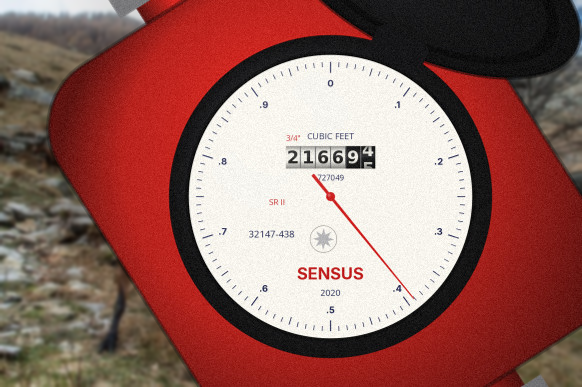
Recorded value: 216694.39 ft³
